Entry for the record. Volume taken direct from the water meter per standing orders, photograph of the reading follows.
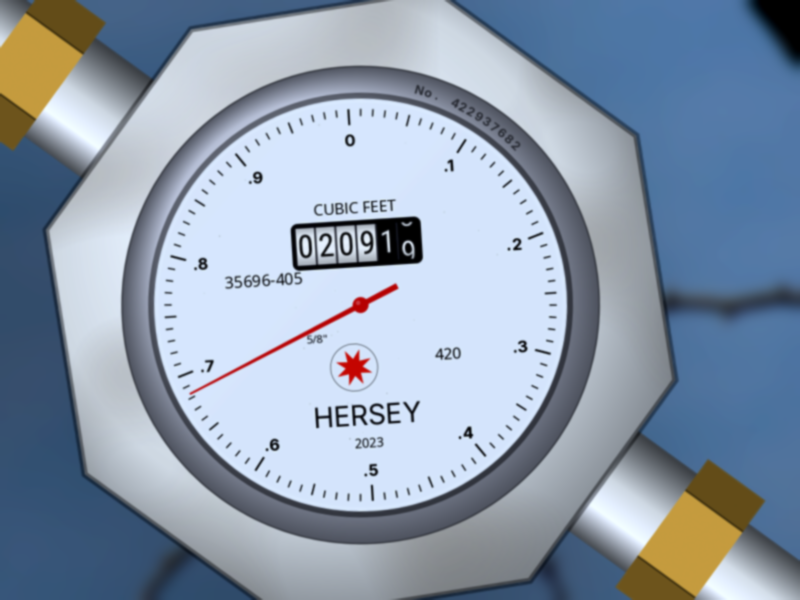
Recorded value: 20918.68 ft³
